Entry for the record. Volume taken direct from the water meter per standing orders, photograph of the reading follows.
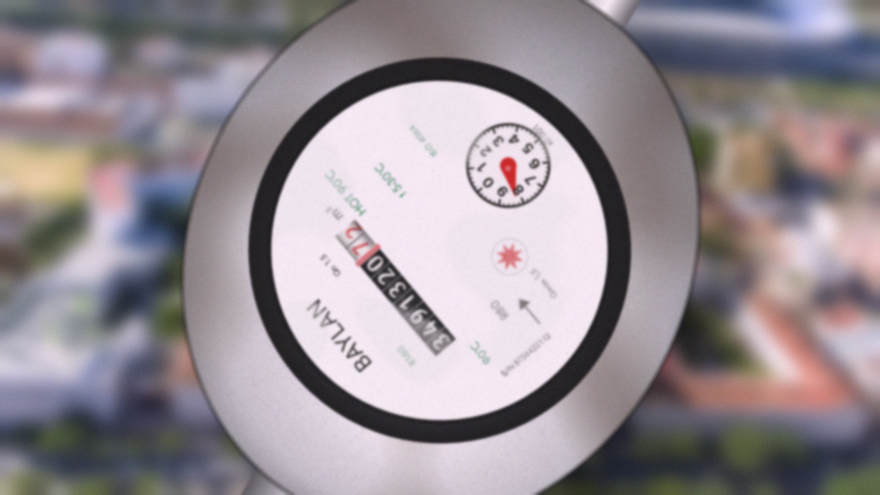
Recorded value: 3491320.718 m³
